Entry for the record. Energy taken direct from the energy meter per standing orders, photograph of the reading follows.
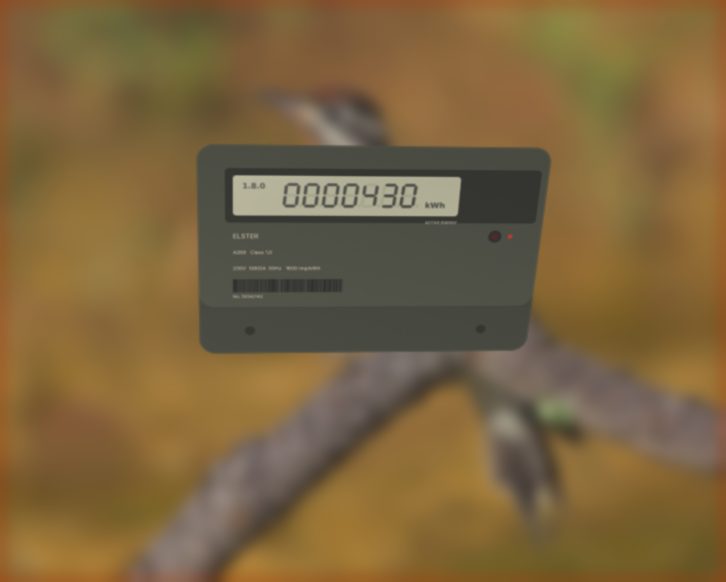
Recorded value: 430 kWh
